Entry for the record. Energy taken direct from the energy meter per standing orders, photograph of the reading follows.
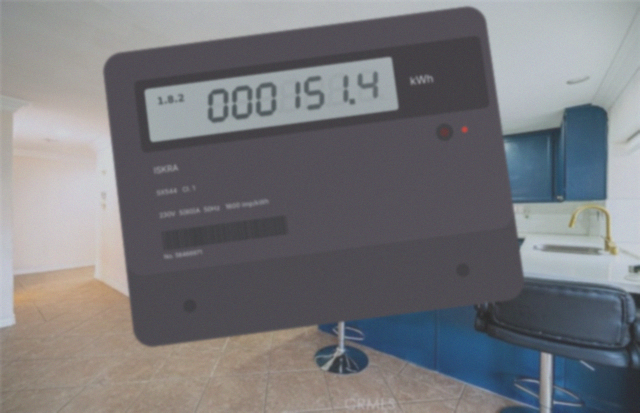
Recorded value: 151.4 kWh
